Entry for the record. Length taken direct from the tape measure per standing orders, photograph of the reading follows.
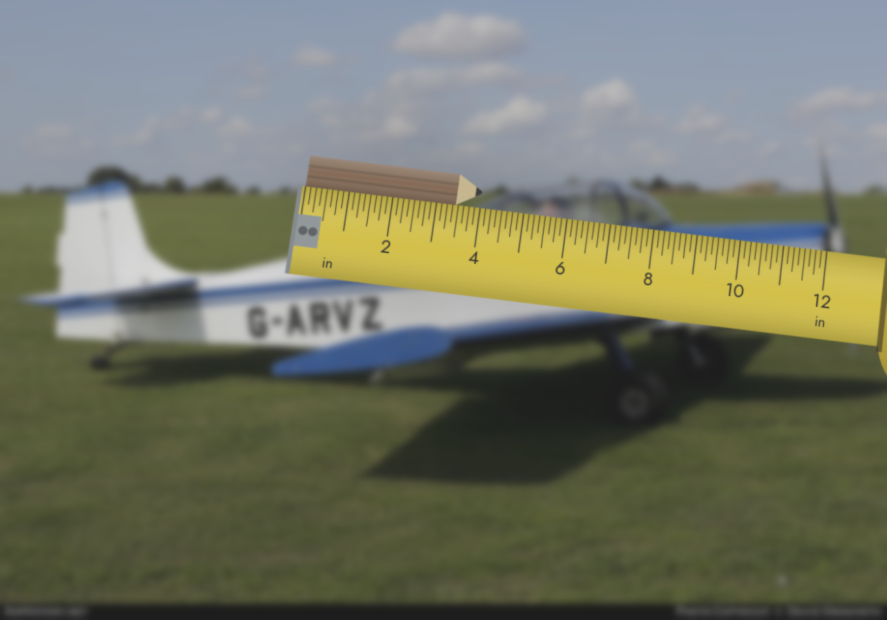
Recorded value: 4 in
